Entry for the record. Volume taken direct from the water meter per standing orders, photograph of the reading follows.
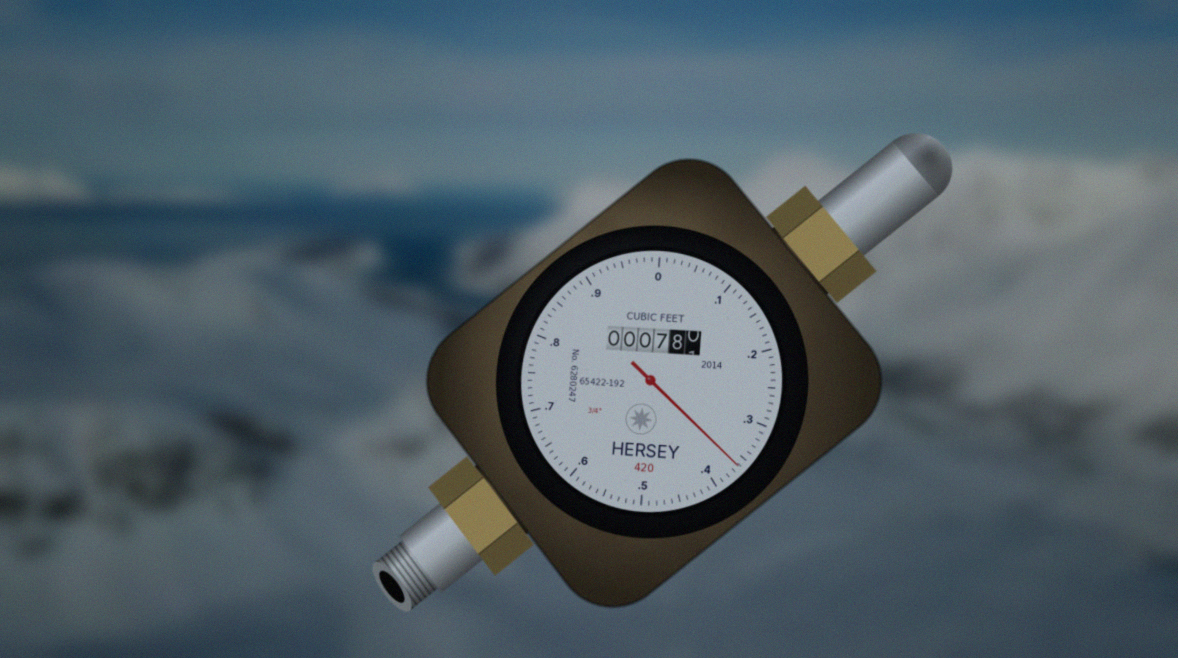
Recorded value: 780.36 ft³
